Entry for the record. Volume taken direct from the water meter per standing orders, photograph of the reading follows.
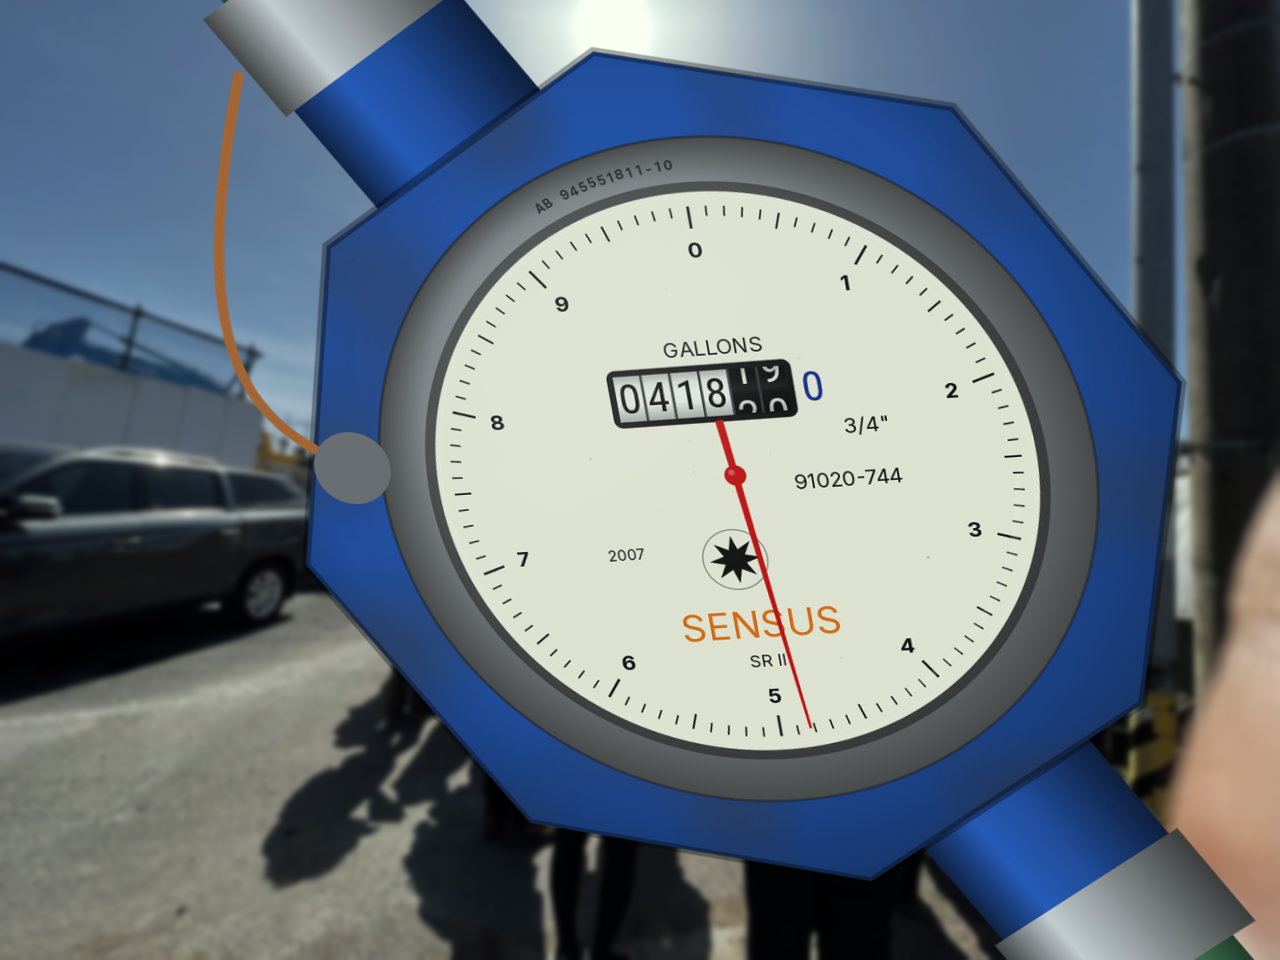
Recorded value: 418194.8 gal
